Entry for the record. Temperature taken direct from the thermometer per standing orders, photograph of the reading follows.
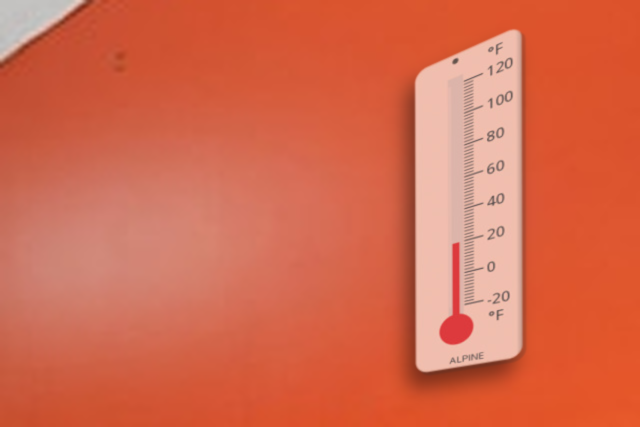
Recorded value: 20 °F
